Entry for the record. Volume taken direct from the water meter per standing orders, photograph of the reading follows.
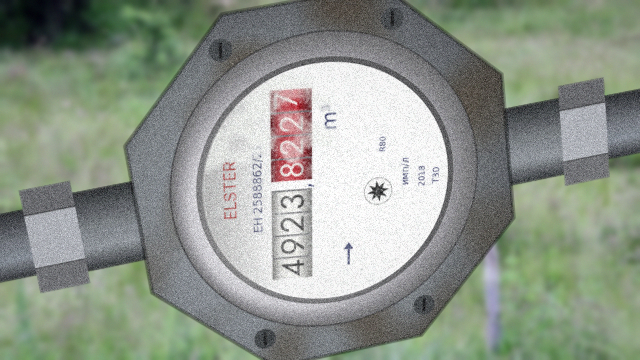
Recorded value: 4923.8227 m³
